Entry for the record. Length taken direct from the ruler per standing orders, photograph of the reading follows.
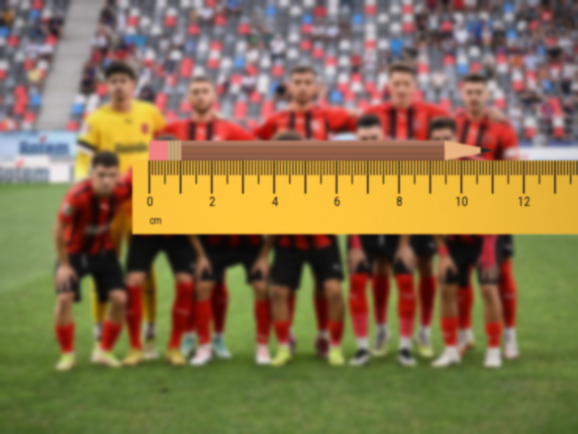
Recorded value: 11 cm
